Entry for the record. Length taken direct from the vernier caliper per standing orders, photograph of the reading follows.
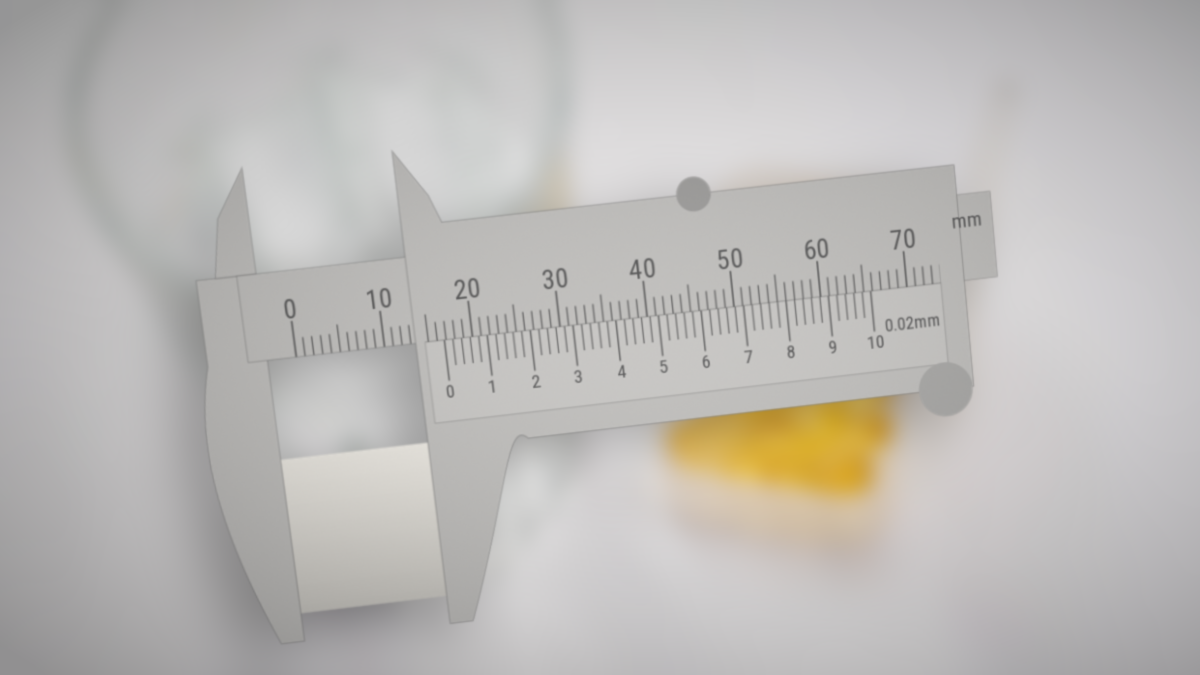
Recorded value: 16.8 mm
